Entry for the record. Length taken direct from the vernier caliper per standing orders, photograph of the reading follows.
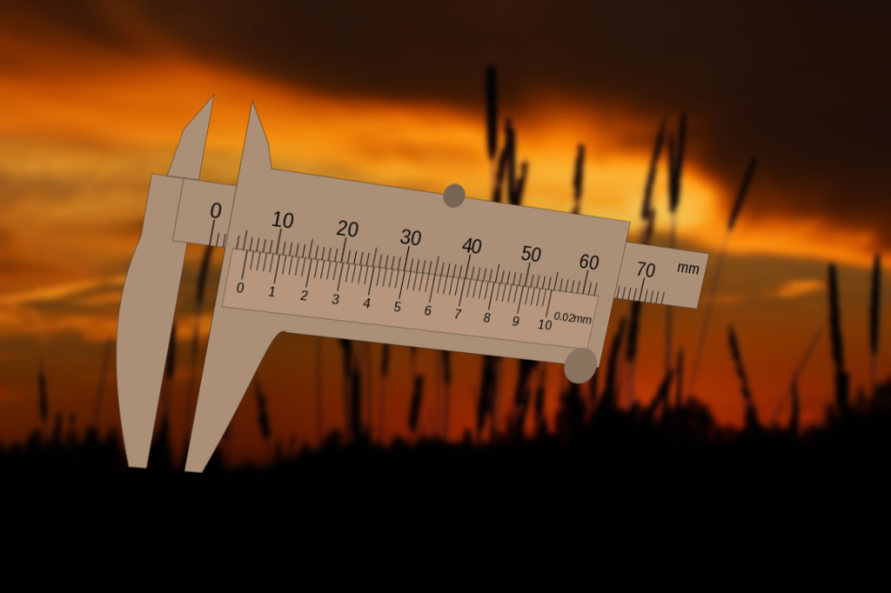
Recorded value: 5.6 mm
